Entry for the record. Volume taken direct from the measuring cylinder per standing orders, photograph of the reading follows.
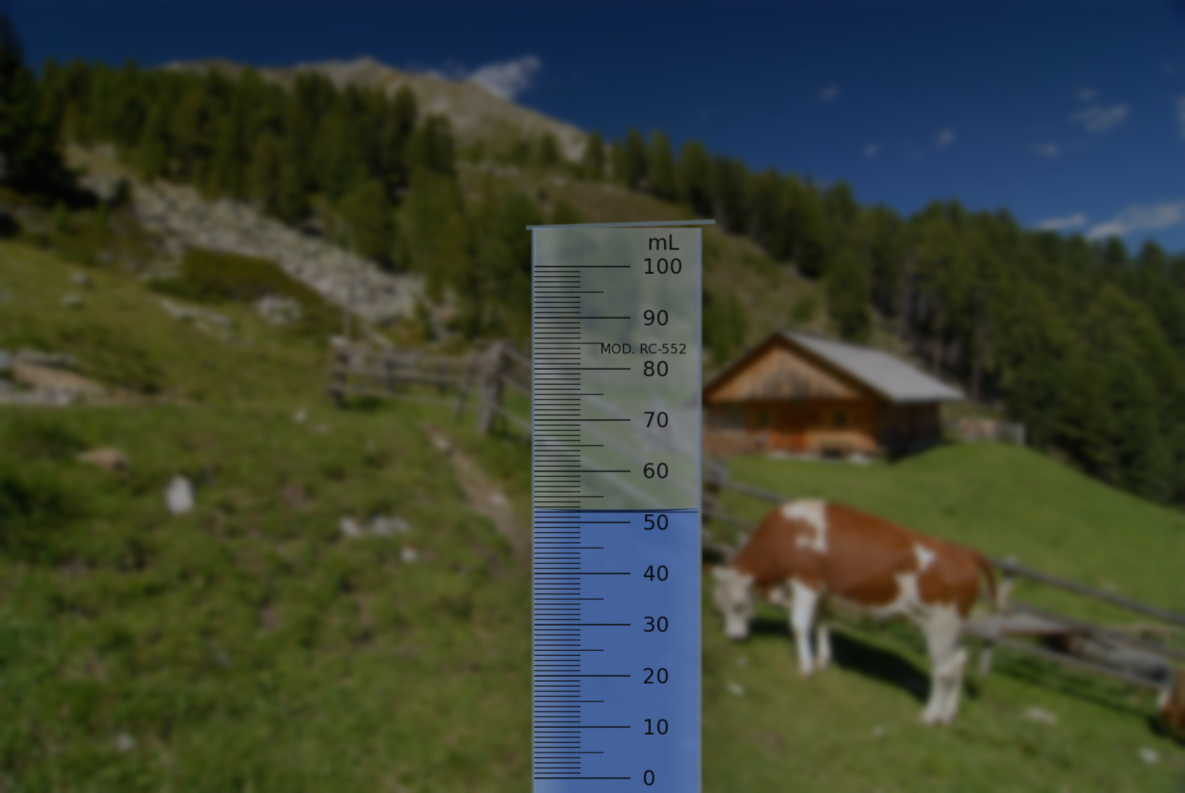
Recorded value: 52 mL
